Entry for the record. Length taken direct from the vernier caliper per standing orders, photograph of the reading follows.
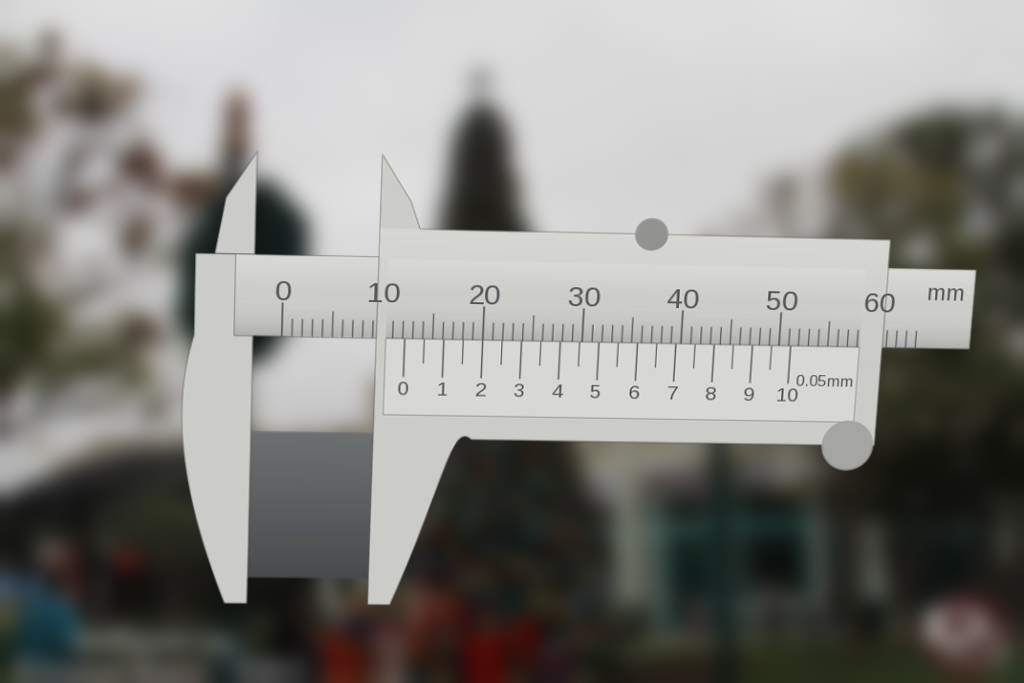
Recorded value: 12.2 mm
